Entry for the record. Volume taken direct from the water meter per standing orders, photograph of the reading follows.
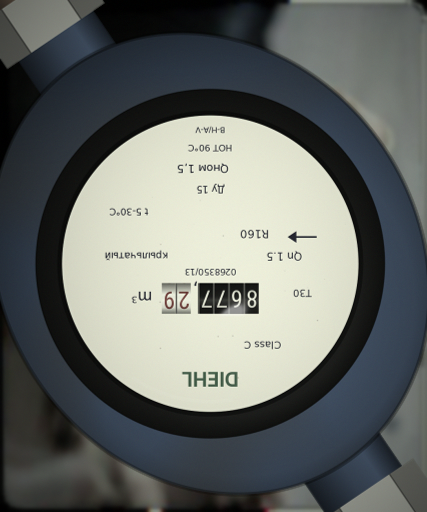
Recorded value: 8677.29 m³
